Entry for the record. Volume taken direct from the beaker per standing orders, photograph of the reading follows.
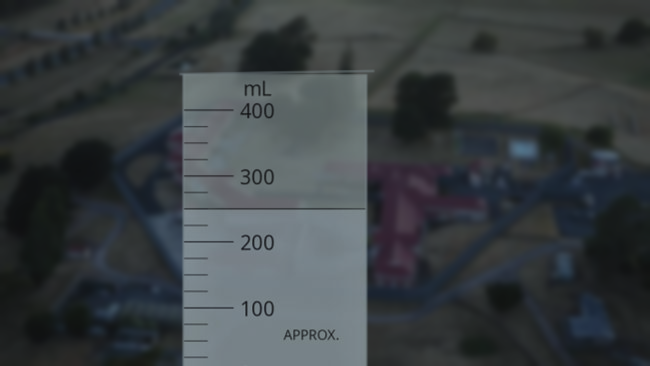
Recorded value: 250 mL
